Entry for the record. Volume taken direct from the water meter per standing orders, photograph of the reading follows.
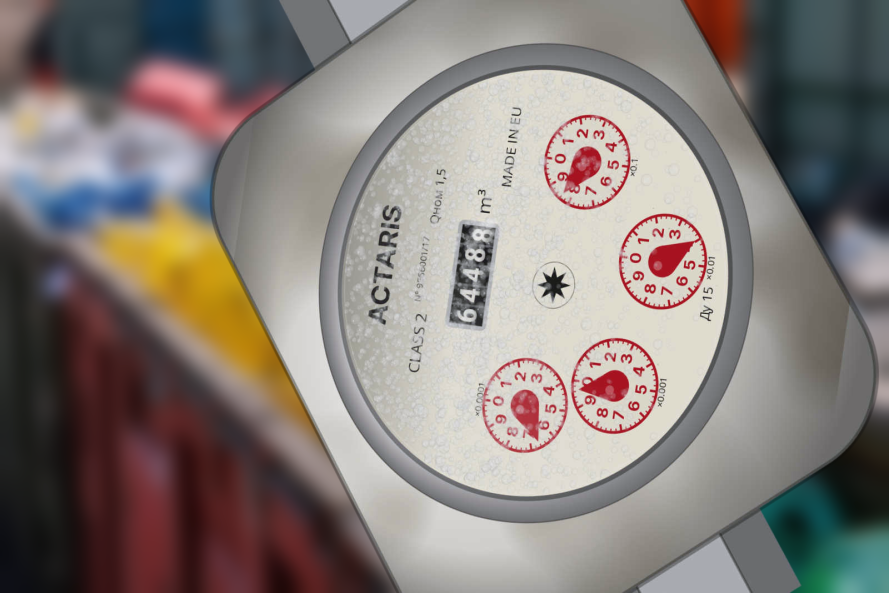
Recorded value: 64487.8396 m³
